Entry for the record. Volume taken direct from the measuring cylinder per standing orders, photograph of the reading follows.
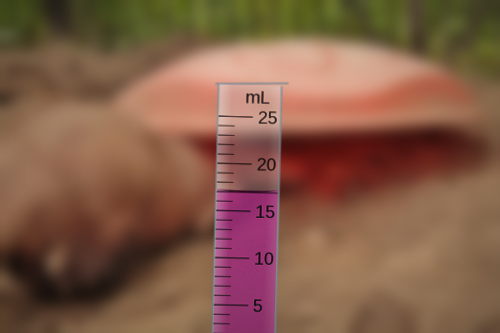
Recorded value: 17 mL
